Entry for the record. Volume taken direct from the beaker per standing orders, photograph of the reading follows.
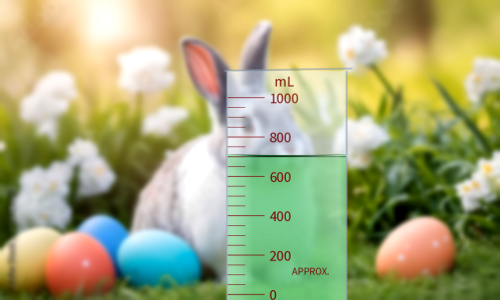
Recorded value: 700 mL
